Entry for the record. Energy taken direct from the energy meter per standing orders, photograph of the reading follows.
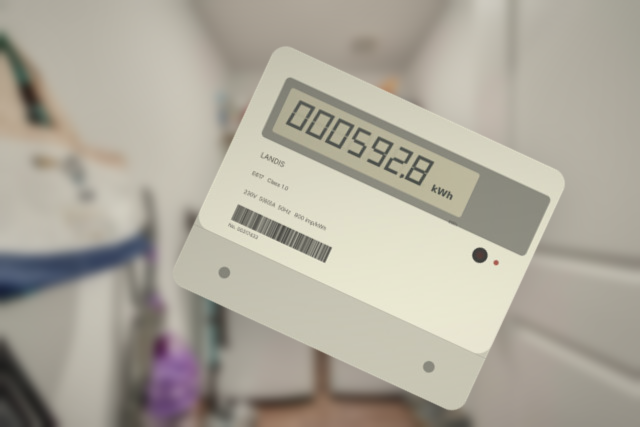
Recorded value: 592.8 kWh
